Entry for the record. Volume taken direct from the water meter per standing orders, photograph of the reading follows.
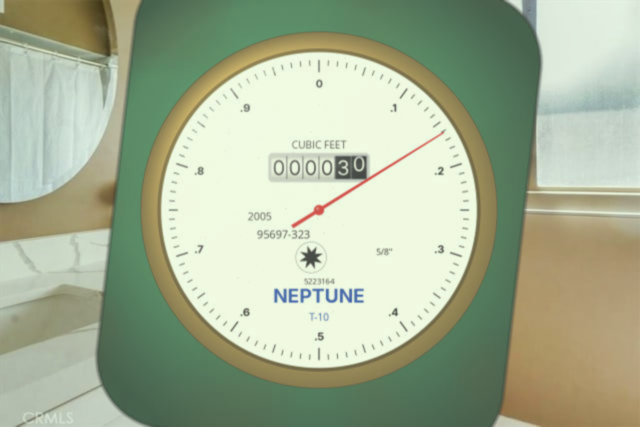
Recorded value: 30.16 ft³
